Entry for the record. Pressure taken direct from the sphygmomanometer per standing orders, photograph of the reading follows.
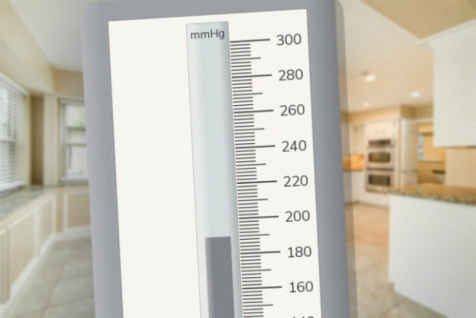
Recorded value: 190 mmHg
